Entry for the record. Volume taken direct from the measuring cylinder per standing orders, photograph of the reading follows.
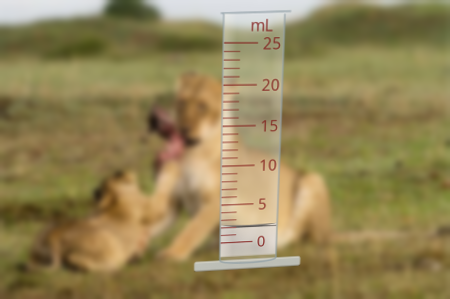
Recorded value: 2 mL
